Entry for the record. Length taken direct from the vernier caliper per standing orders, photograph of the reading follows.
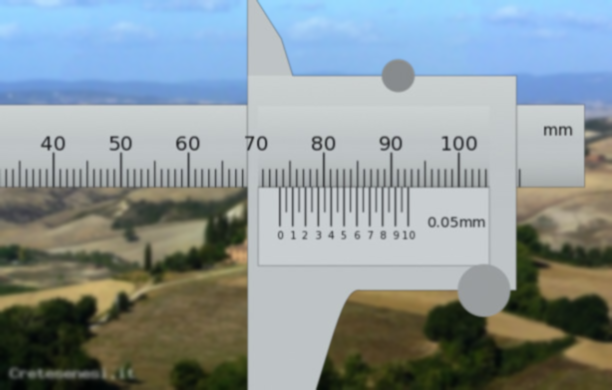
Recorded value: 73.5 mm
